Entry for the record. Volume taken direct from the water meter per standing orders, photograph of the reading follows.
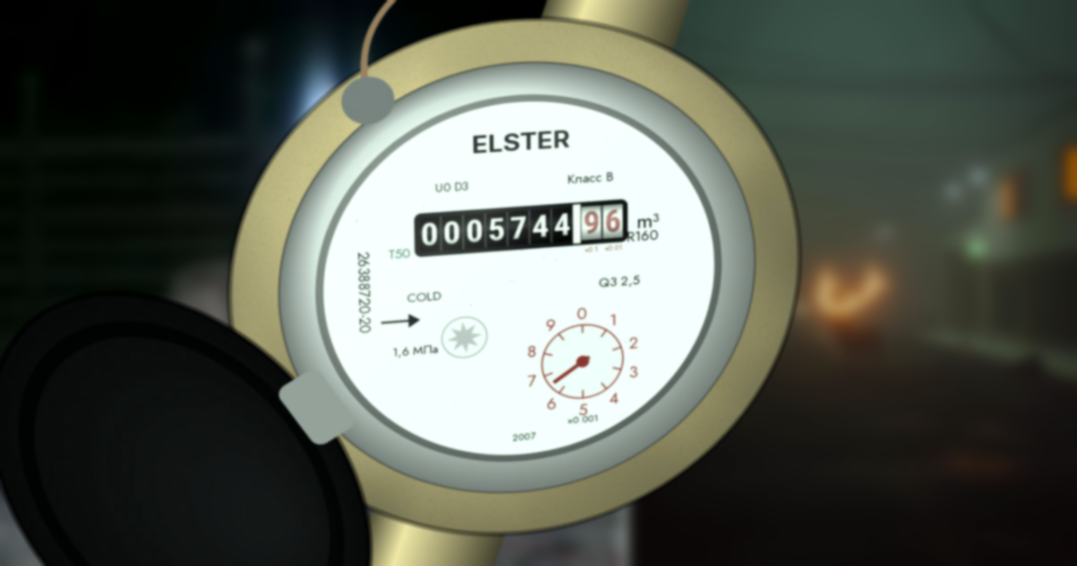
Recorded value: 5744.966 m³
